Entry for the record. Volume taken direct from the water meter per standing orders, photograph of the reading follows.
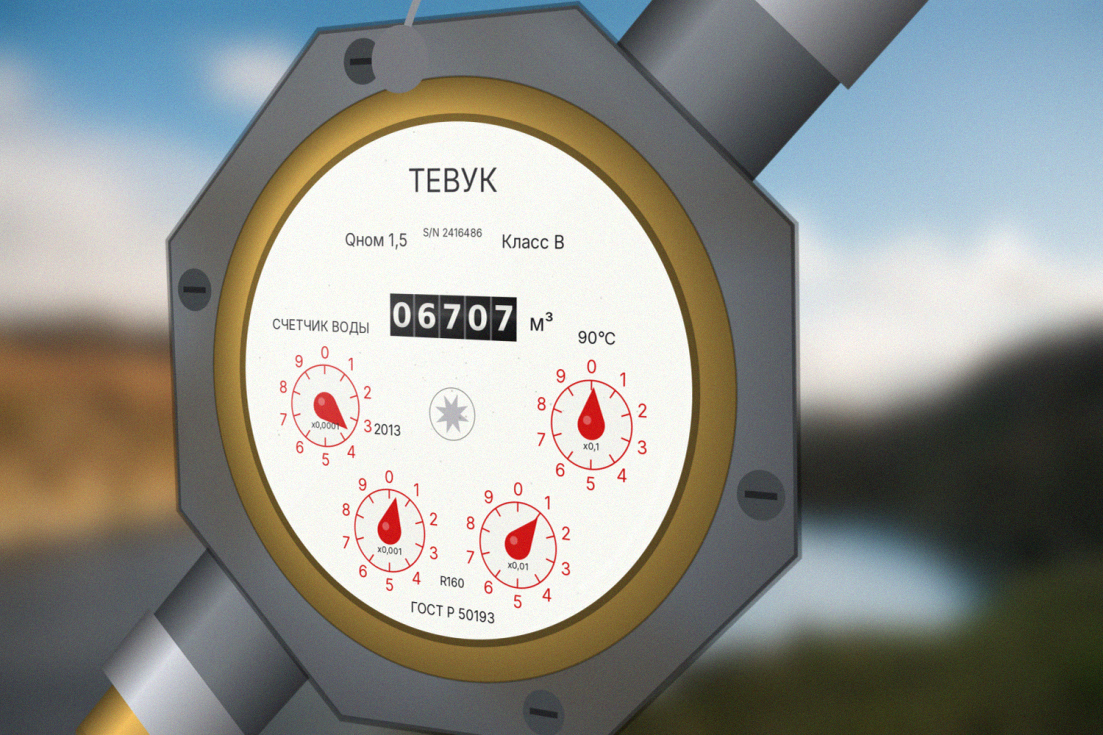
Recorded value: 6707.0103 m³
